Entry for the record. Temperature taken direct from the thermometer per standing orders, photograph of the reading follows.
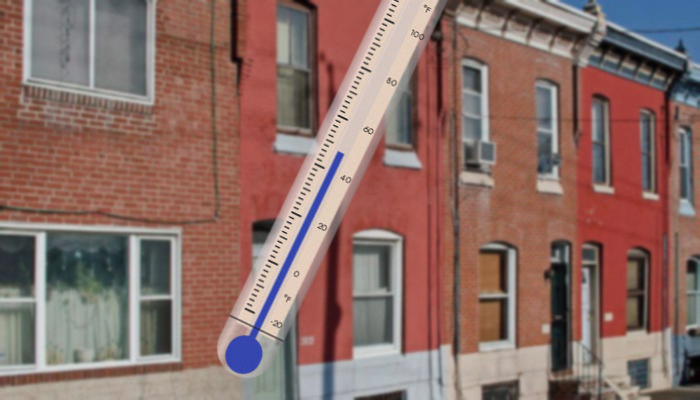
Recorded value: 48 °F
